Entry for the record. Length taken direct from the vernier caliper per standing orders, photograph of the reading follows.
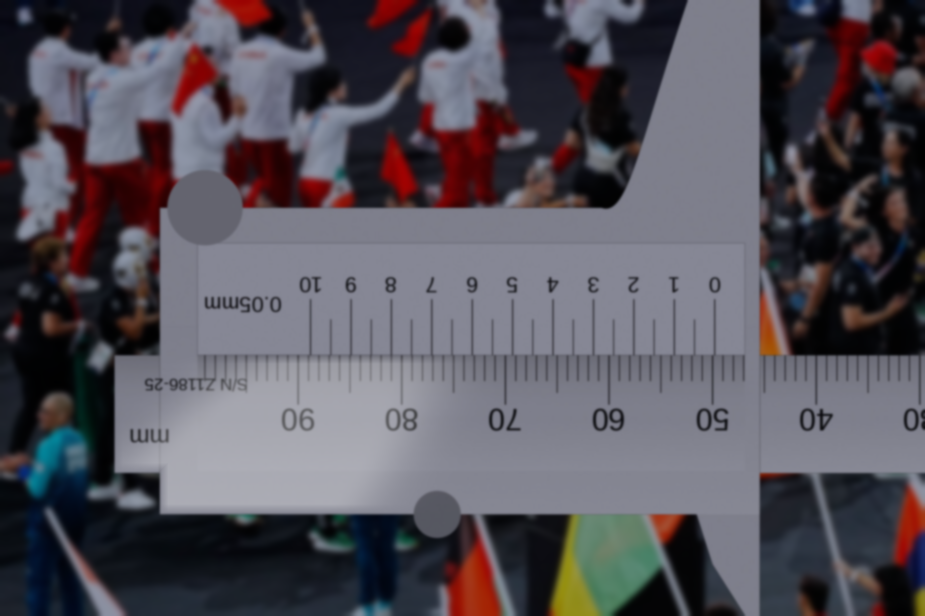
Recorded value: 49.8 mm
